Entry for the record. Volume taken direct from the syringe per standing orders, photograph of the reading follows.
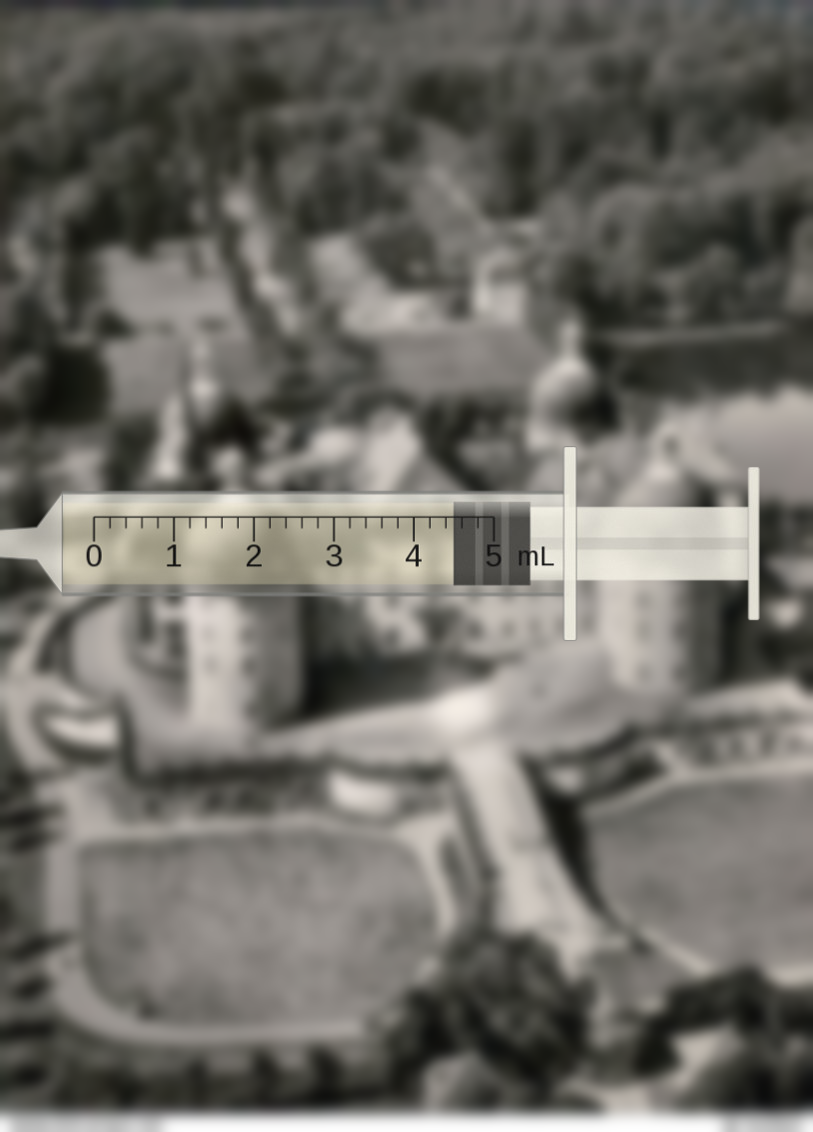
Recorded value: 4.5 mL
